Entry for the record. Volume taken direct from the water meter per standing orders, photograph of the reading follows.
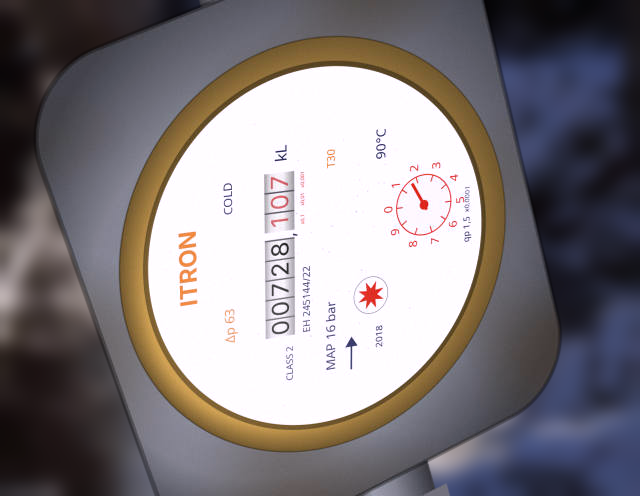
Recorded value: 728.1071 kL
